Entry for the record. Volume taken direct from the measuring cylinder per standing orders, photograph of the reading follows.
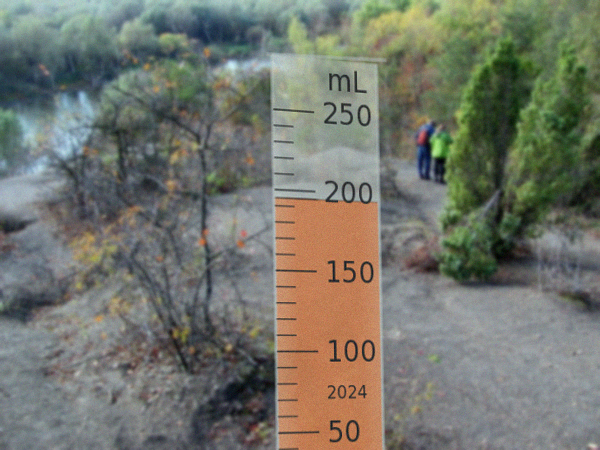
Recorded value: 195 mL
